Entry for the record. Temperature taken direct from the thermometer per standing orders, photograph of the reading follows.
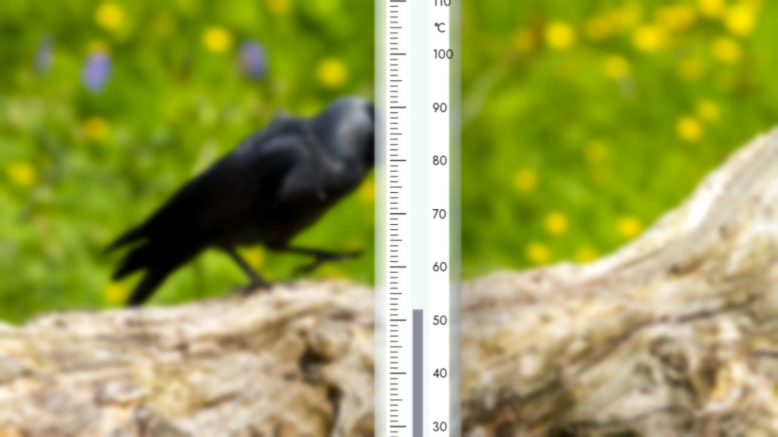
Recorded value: 52 °C
